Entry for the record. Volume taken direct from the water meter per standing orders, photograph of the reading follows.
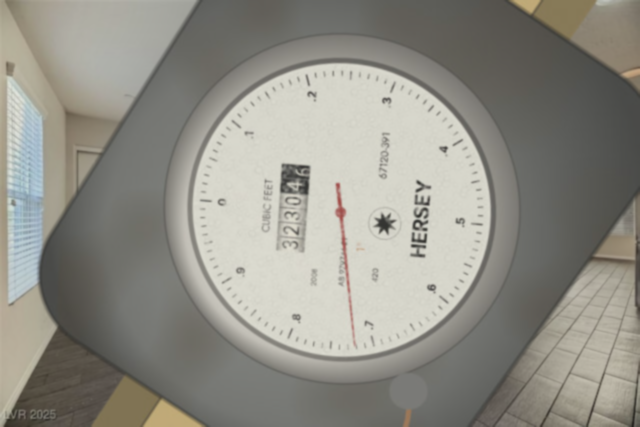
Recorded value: 323045.72 ft³
